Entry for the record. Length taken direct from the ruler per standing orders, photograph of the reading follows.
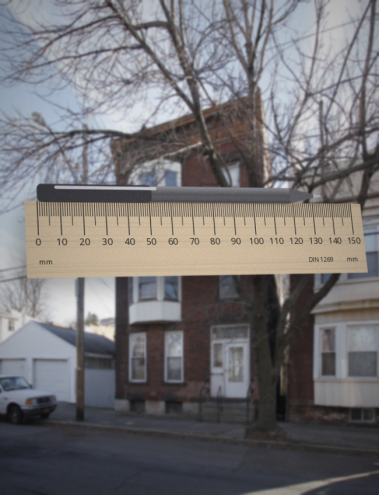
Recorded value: 135 mm
